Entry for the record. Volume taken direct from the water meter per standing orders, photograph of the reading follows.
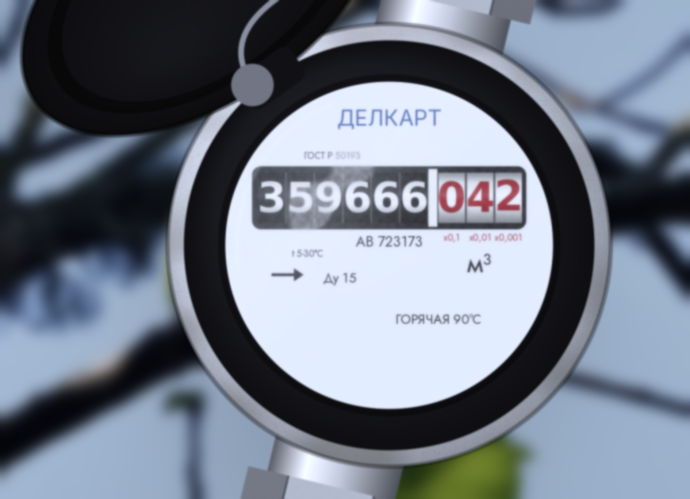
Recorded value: 359666.042 m³
